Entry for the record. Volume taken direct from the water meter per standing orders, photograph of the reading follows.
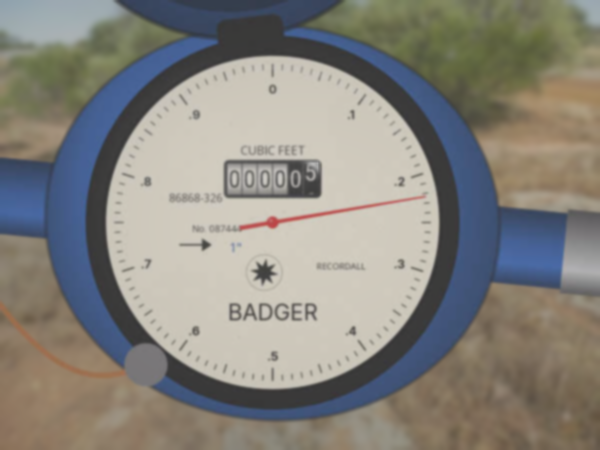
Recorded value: 5.22 ft³
